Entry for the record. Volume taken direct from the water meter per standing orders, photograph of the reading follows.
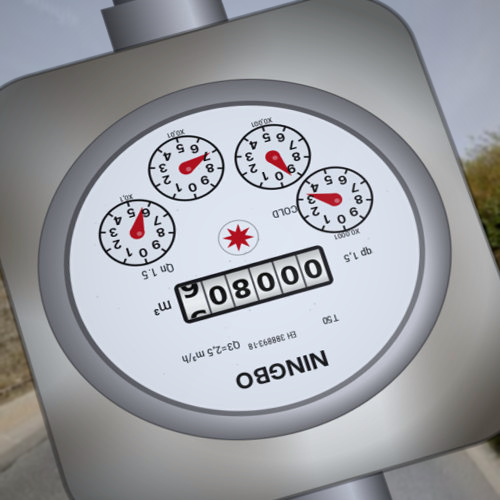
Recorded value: 805.5693 m³
